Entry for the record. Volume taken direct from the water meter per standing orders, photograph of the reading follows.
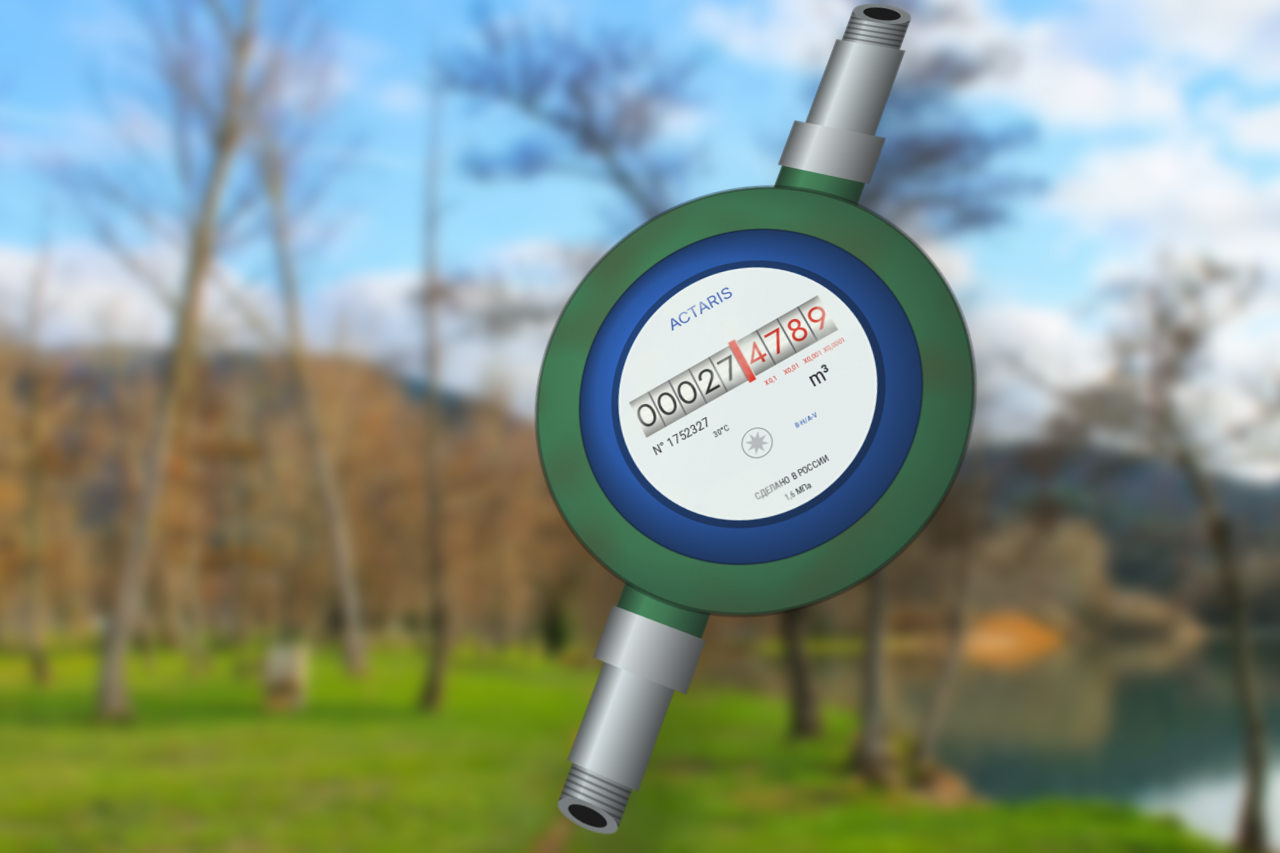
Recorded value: 27.4789 m³
